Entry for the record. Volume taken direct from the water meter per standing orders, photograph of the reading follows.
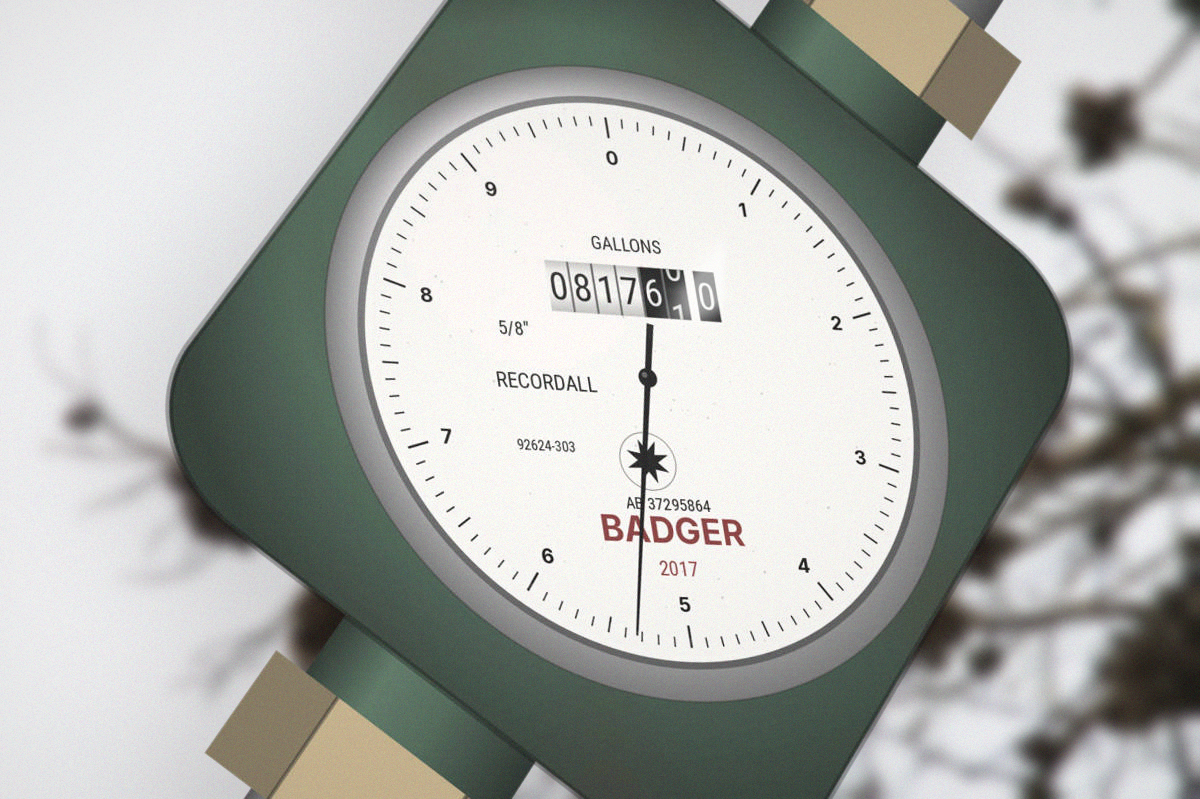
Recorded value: 817605.3 gal
